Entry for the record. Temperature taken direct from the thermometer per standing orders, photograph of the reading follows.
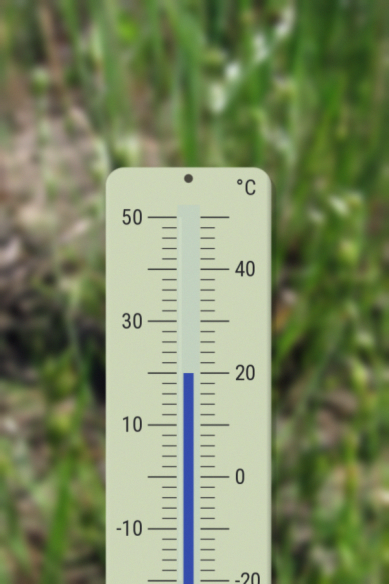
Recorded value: 20 °C
